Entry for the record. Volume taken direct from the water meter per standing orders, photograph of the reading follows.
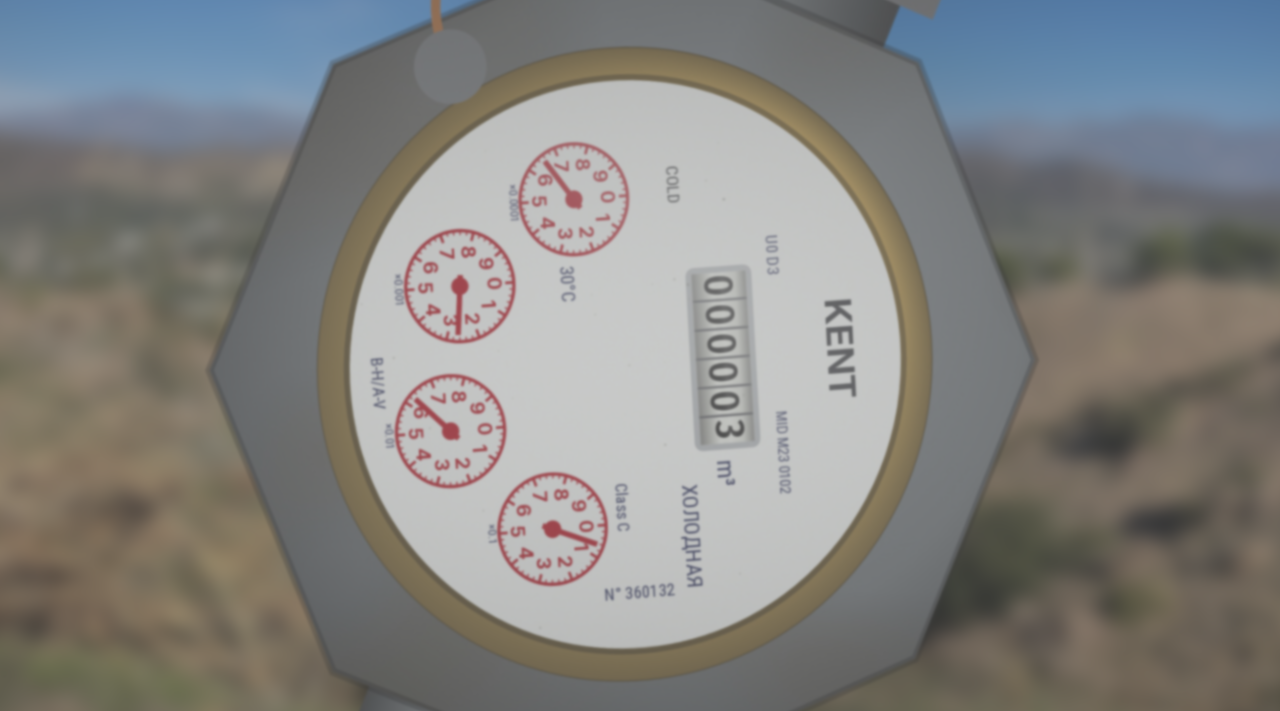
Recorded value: 3.0626 m³
